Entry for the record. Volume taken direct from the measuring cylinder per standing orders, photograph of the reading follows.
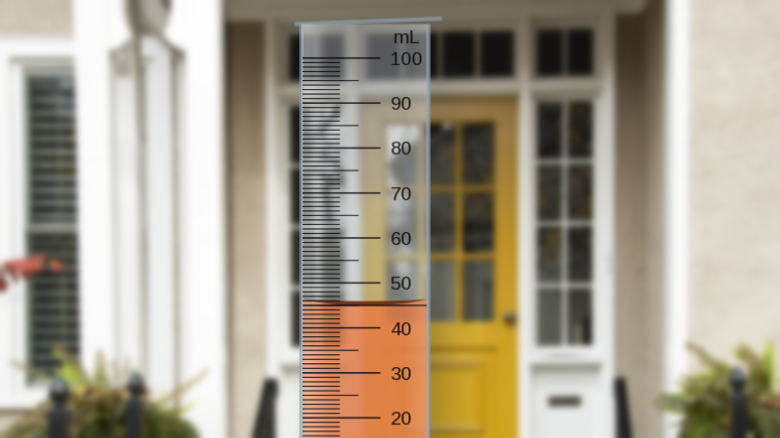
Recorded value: 45 mL
